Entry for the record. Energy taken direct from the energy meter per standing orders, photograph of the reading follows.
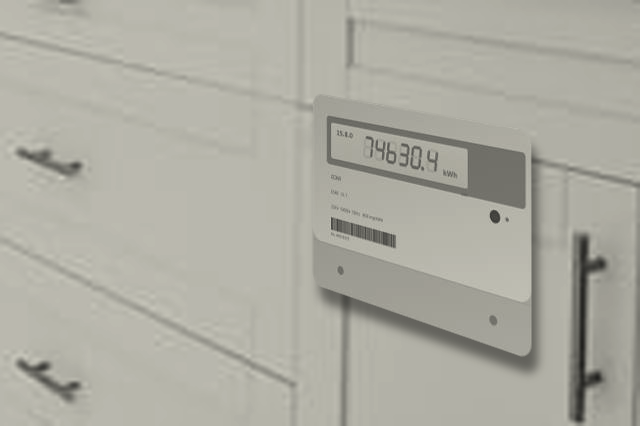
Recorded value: 74630.4 kWh
